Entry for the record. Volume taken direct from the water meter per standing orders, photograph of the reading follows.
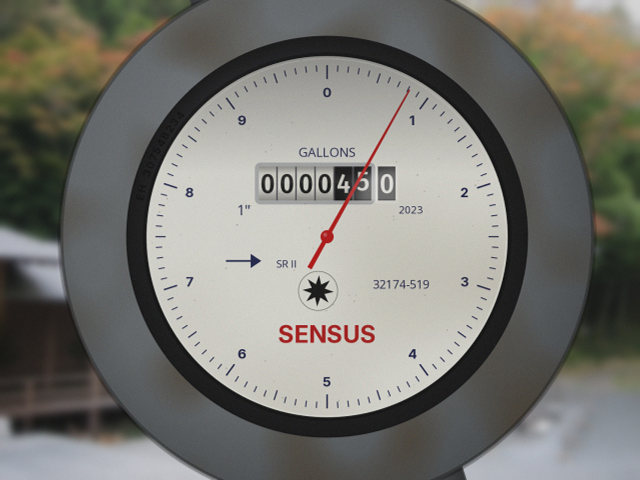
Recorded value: 450.8 gal
